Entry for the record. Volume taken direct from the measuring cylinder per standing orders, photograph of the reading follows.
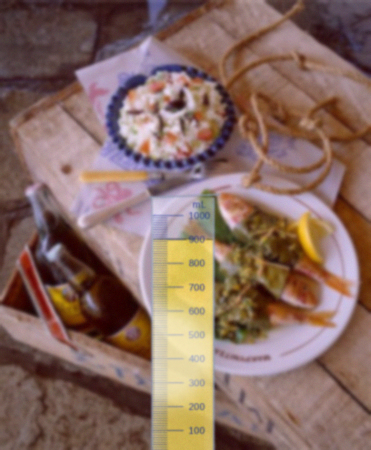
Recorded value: 900 mL
